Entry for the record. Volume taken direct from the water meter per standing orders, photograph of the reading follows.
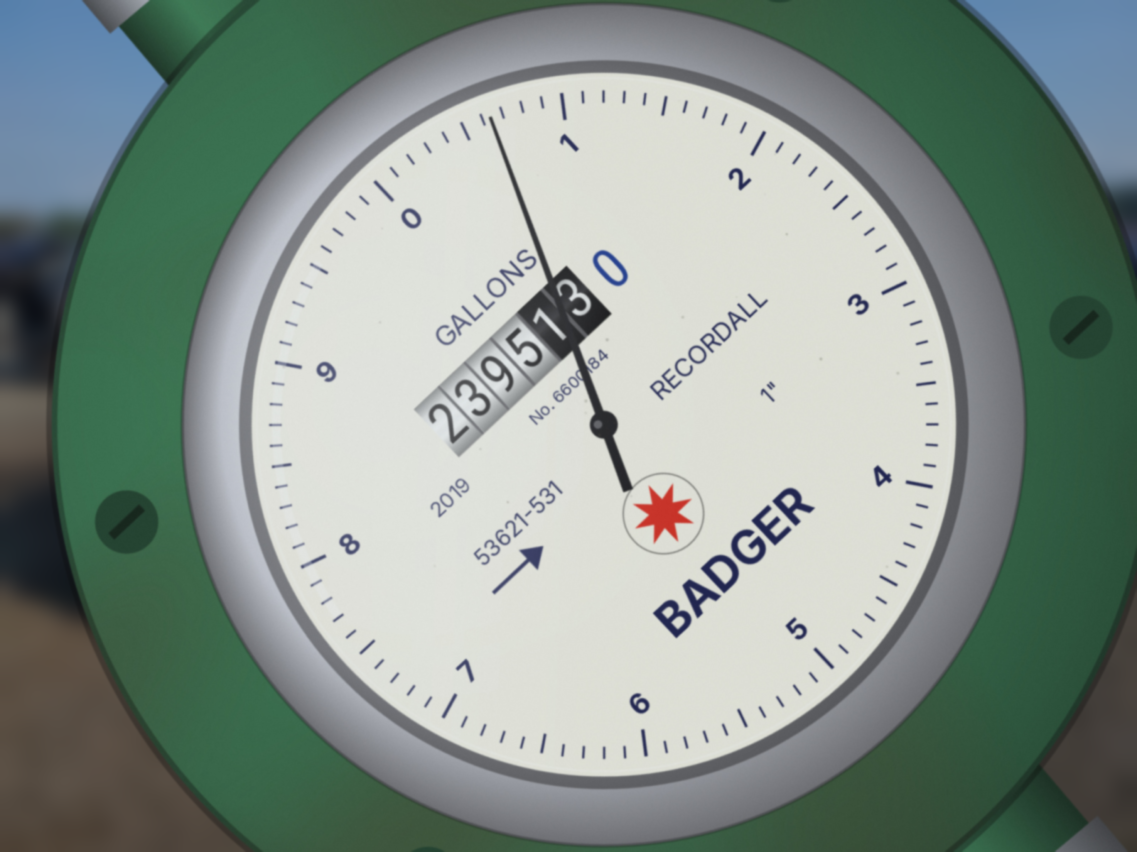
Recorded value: 2395130.6 gal
